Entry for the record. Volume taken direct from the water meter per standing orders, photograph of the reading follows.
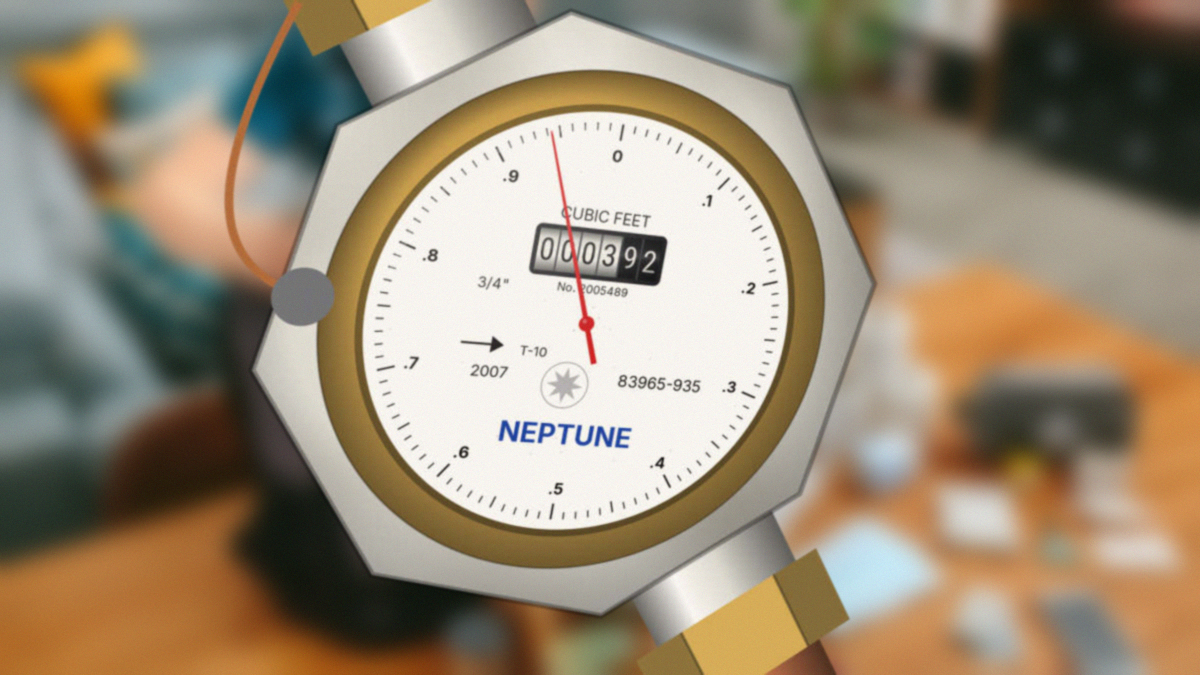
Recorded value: 391.94 ft³
